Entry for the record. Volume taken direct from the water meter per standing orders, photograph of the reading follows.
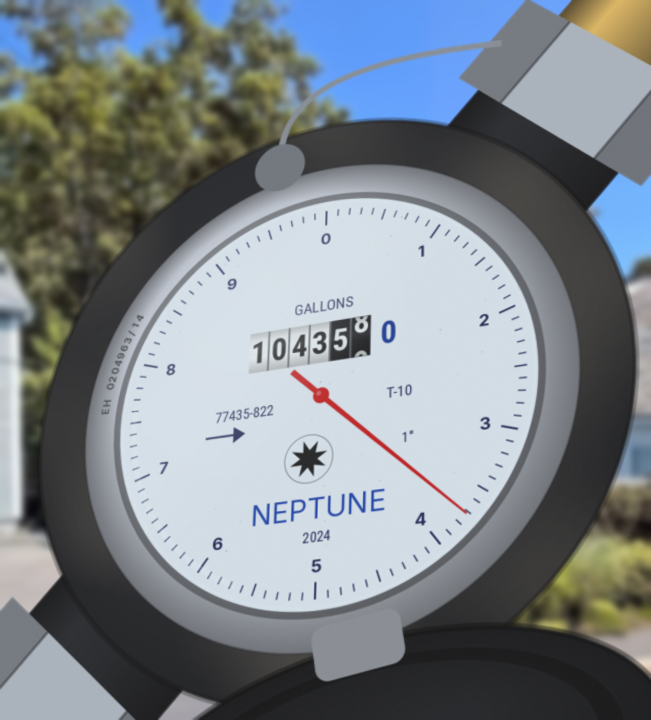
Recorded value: 1043583.7 gal
